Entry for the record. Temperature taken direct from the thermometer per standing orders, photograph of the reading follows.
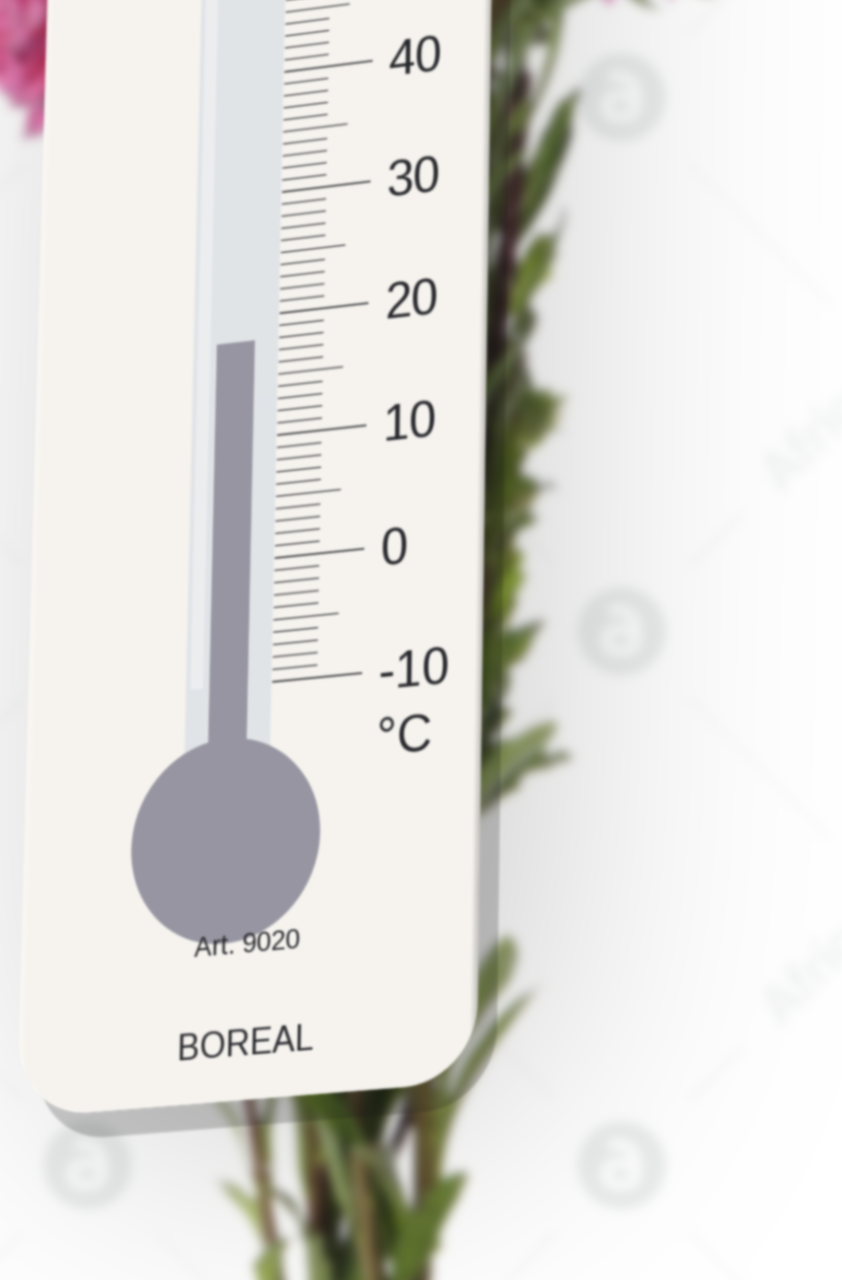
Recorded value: 18 °C
